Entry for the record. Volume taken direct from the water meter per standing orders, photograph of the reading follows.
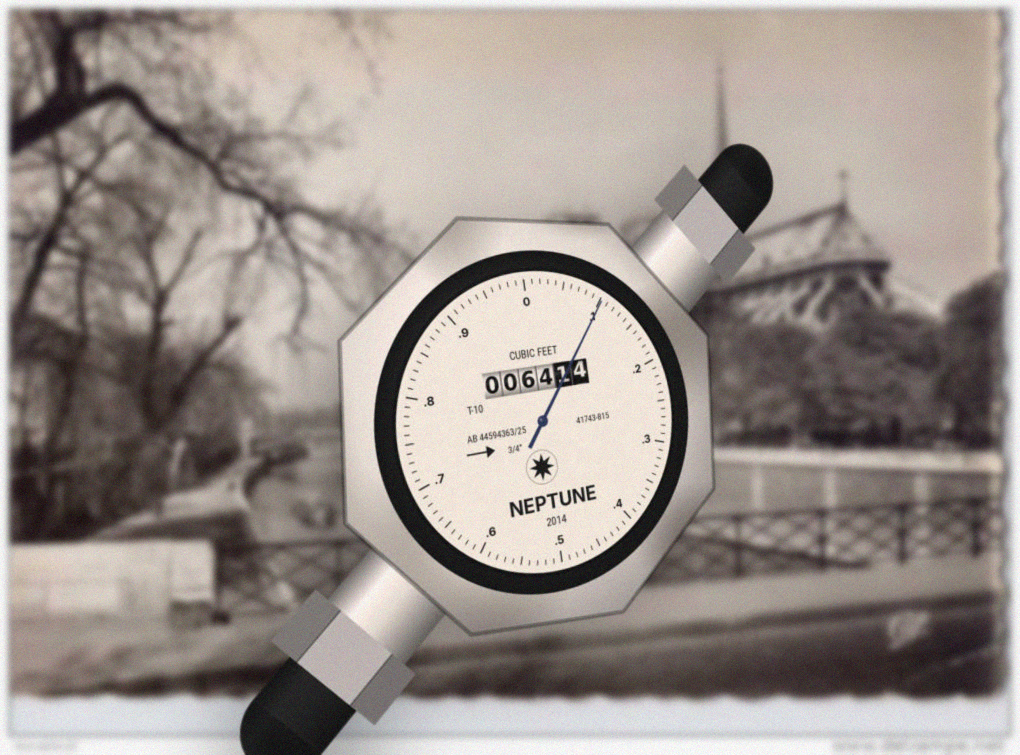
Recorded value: 6414.10 ft³
